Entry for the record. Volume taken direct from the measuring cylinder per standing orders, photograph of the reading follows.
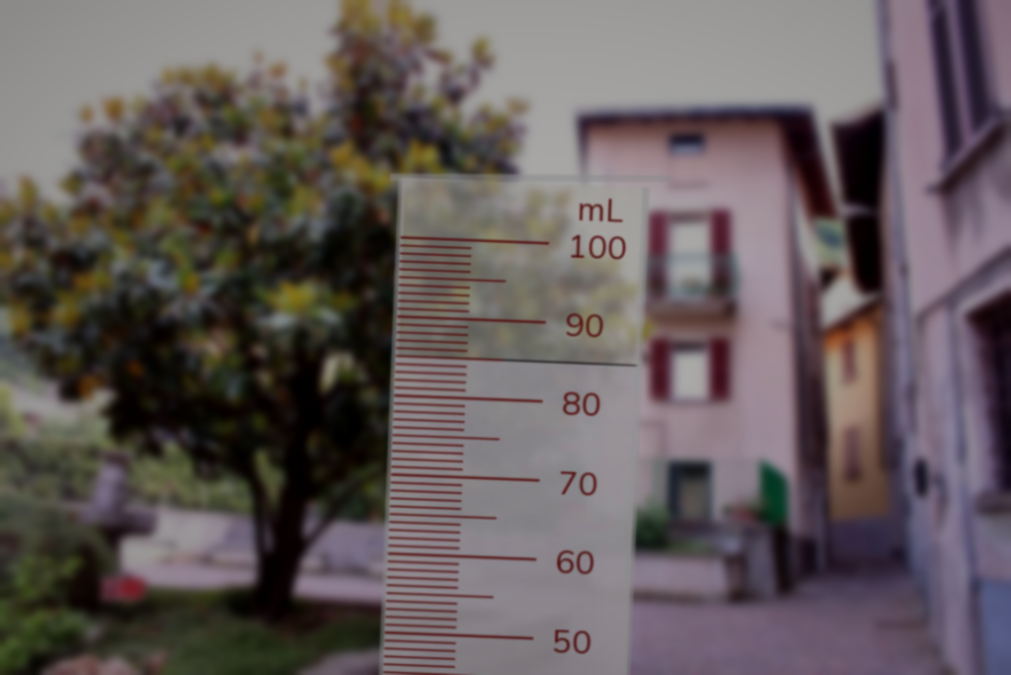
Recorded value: 85 mL
